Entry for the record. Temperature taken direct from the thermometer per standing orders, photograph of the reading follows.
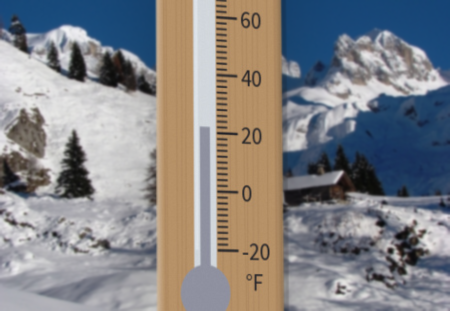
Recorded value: 22 °F
